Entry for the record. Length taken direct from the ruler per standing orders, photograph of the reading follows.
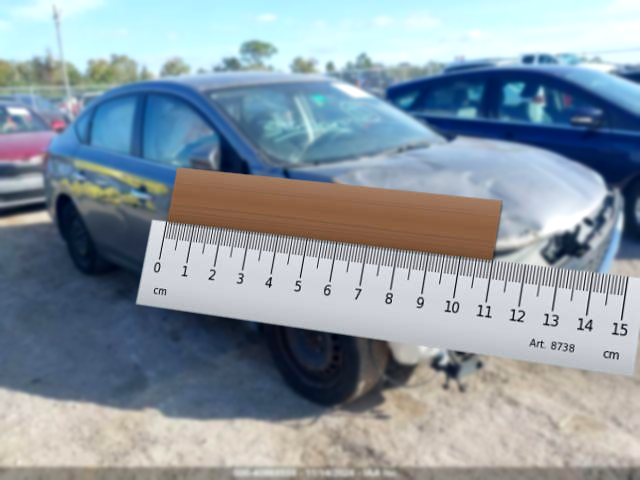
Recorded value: 11 cm
